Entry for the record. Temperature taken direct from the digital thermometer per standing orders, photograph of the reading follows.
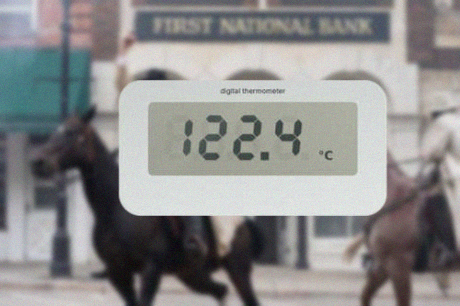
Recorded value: 122.4 °C
